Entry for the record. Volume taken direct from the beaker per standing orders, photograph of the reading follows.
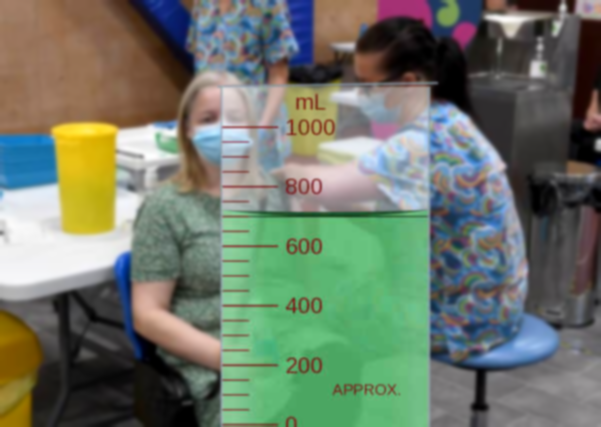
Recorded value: 700 mL
